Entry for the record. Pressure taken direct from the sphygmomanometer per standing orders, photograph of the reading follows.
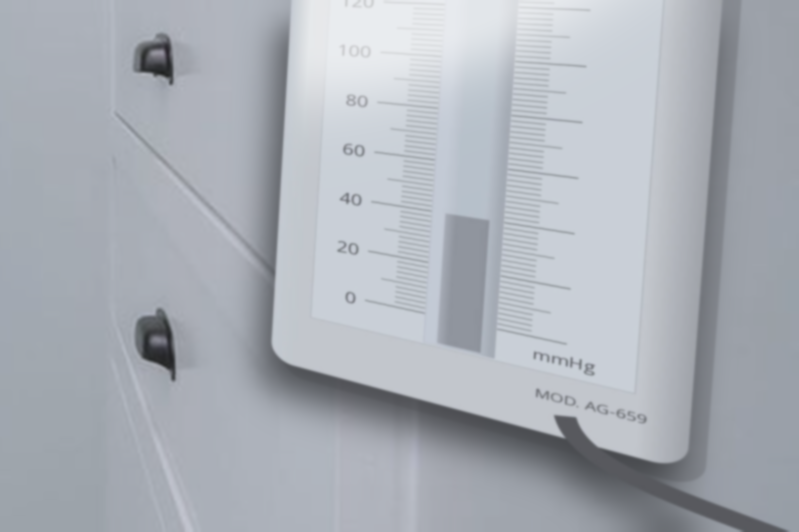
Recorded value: 40 mmHg
